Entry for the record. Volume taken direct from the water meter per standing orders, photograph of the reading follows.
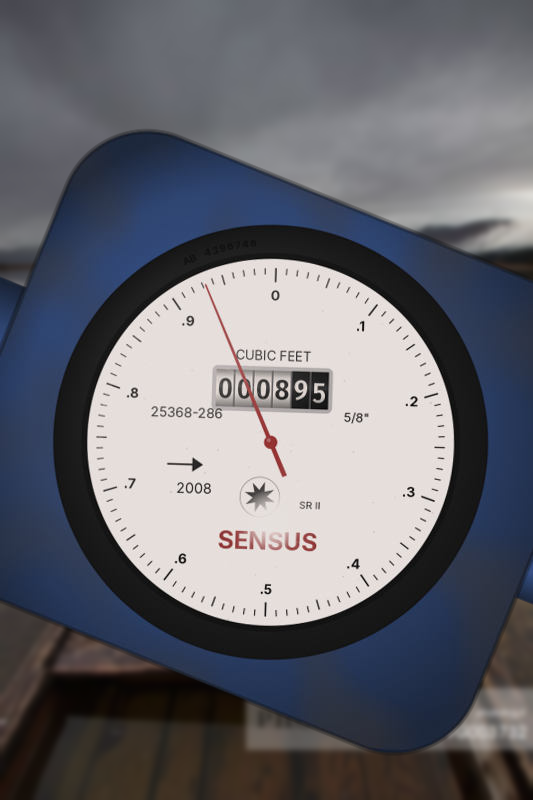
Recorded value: 894.93 ft³
